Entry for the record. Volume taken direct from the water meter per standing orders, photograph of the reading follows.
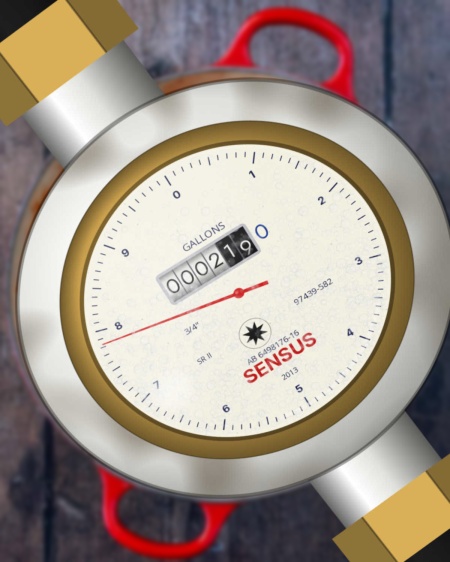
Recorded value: 2187.8 gal
